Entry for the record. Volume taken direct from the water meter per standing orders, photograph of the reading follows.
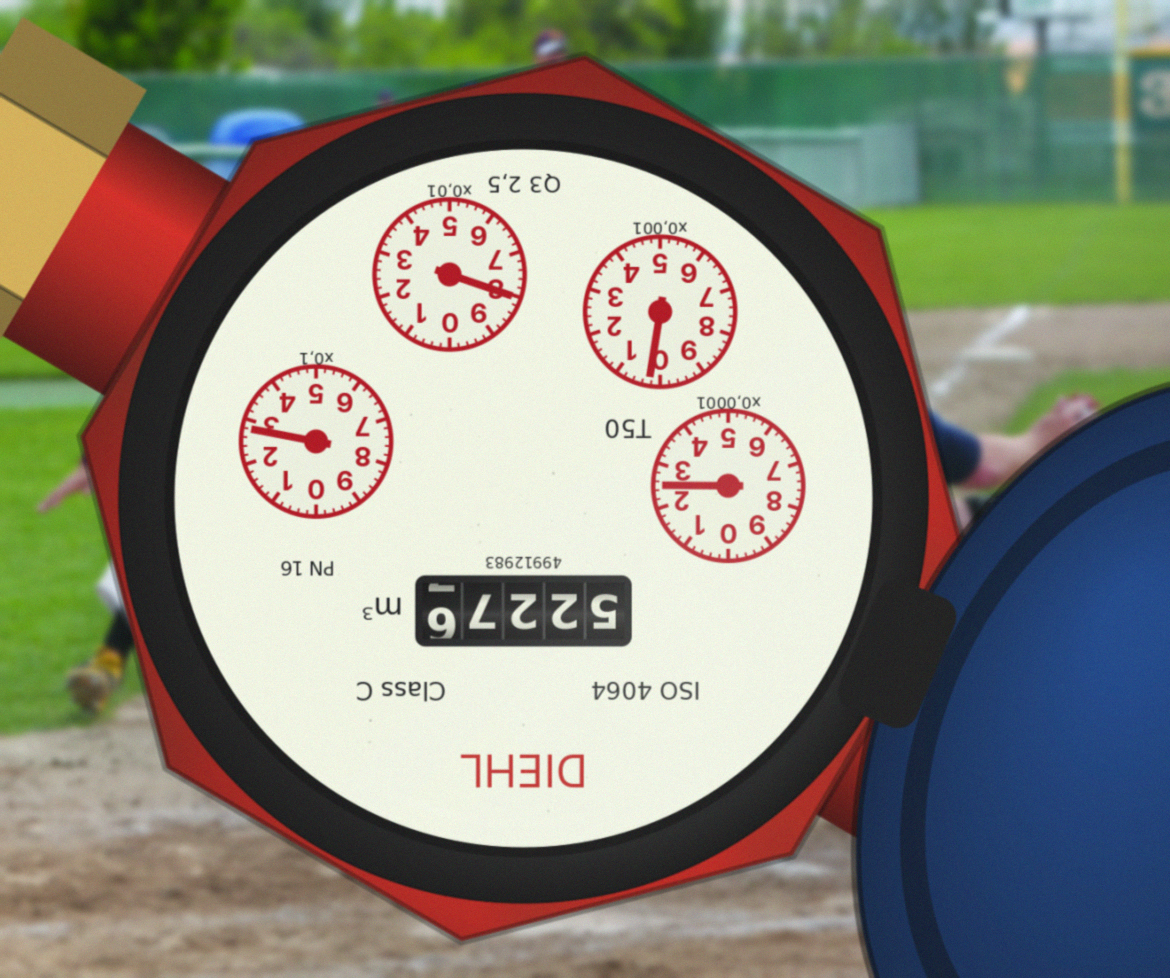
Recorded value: 52276.2802 m³
